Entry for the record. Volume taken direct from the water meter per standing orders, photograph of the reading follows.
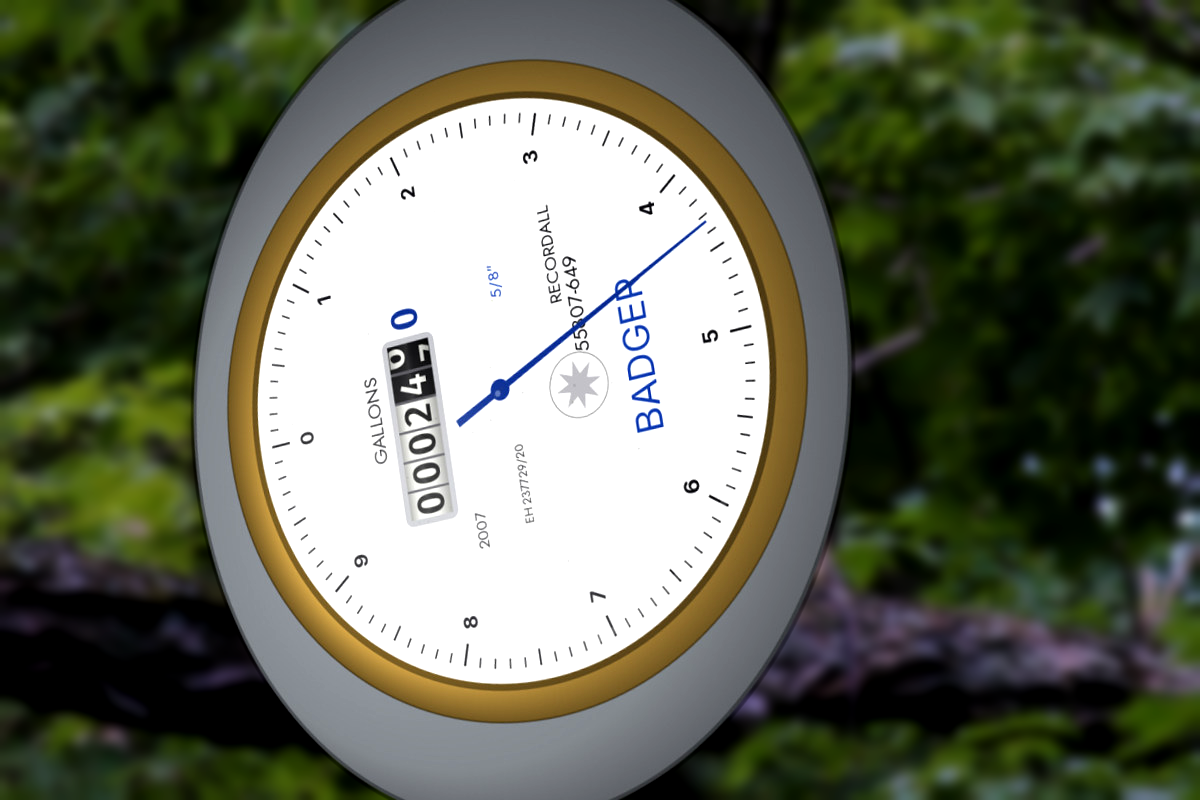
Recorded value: 2464.3 gal
